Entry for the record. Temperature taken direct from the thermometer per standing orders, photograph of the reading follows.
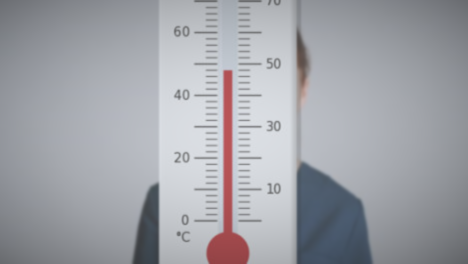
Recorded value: 48 °C
